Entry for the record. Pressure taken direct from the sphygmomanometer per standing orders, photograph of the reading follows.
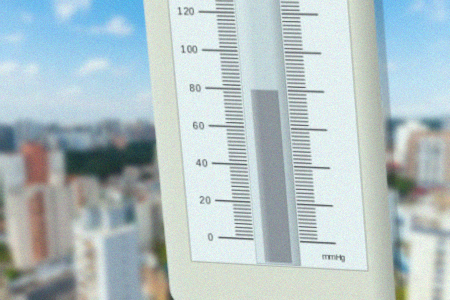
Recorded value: 80 mmHg
